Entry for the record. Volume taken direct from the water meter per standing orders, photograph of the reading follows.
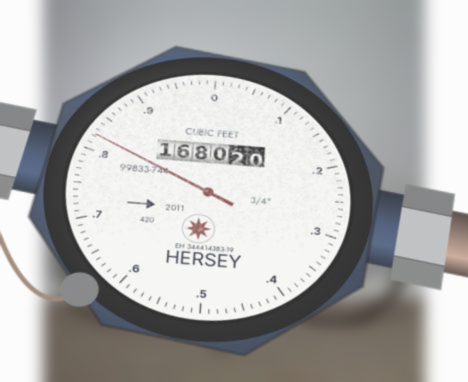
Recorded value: 168019.82 ft³
